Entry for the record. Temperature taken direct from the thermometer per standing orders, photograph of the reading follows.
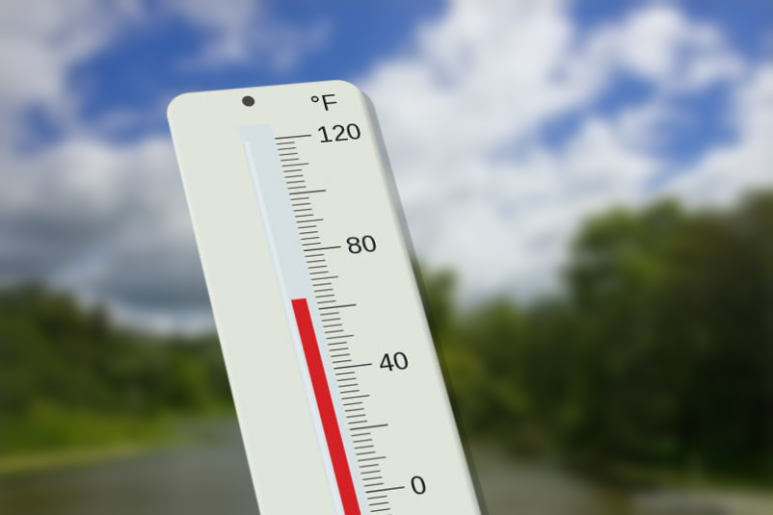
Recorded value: 64 °F
